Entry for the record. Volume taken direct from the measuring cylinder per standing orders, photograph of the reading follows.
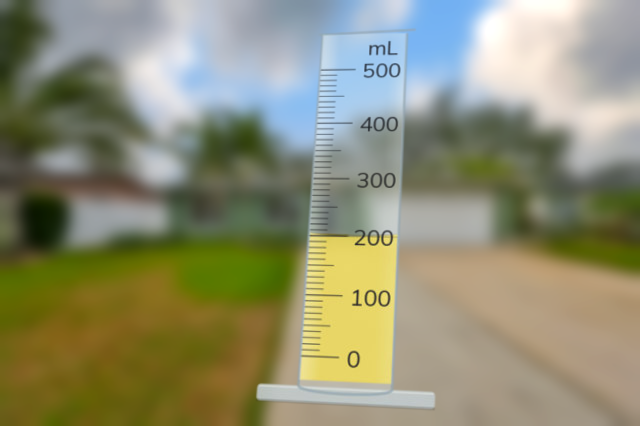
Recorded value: 200 mL
